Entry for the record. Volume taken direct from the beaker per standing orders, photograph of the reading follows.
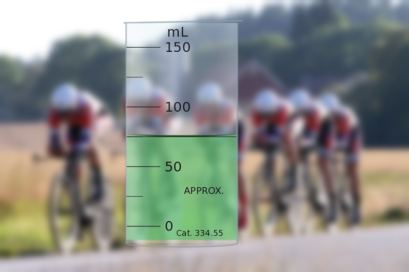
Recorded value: 75 mL
